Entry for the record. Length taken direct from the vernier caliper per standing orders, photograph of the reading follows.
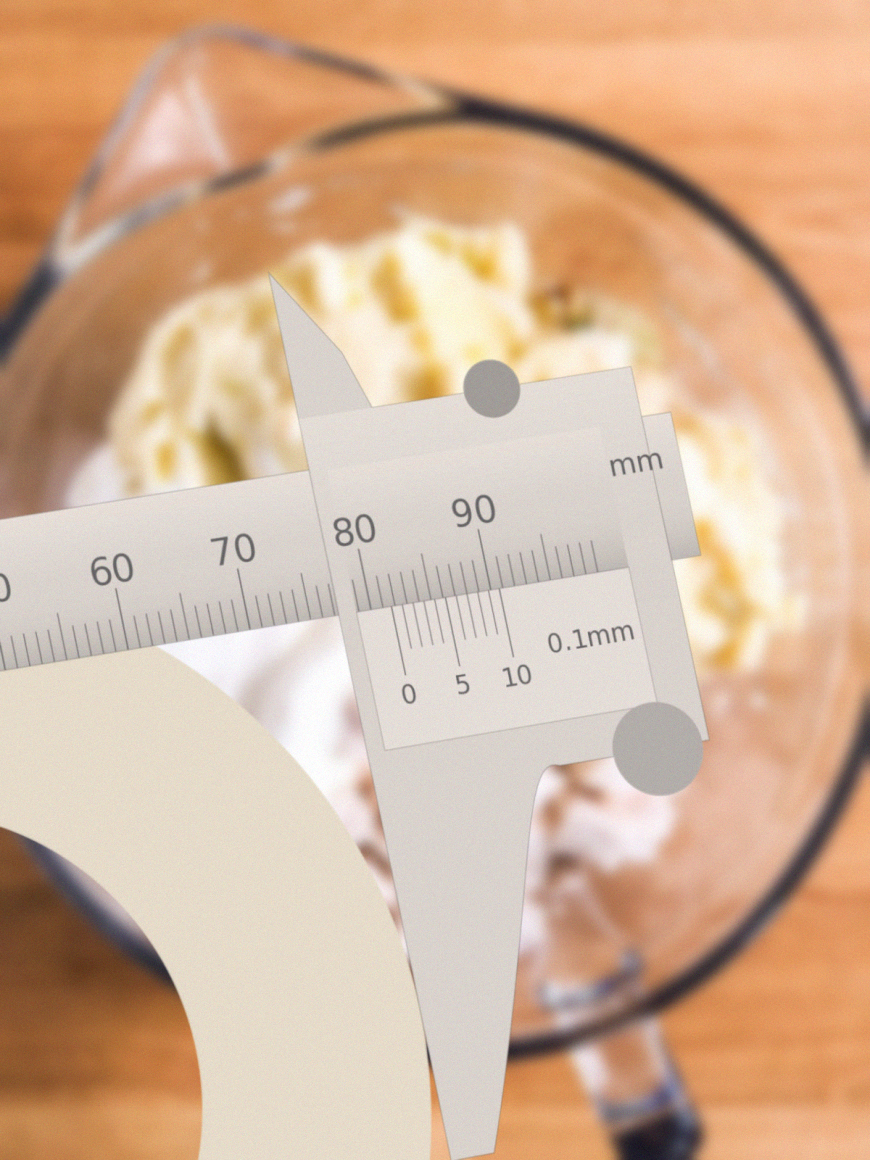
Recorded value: 81.7 mm
